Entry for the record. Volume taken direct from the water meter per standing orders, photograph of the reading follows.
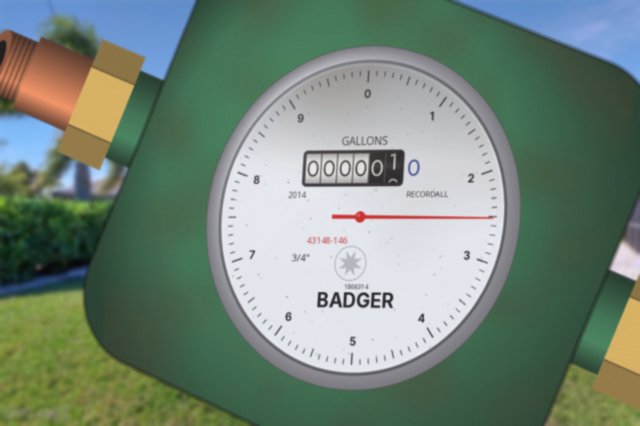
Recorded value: 12.5 gal
